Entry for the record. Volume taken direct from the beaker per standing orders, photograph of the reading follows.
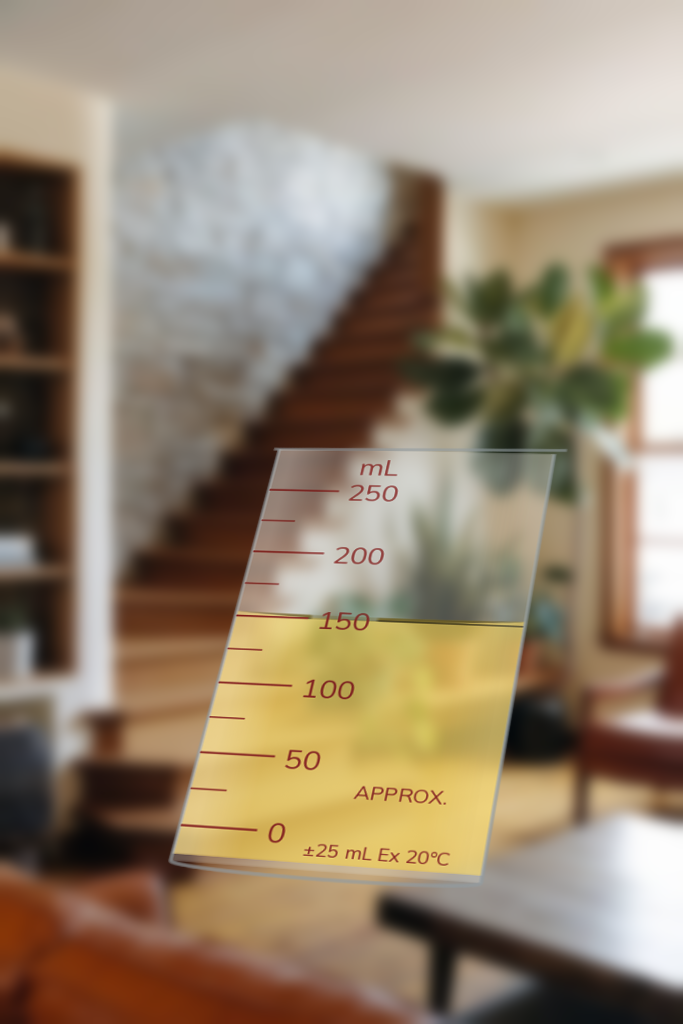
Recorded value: 150 mL
